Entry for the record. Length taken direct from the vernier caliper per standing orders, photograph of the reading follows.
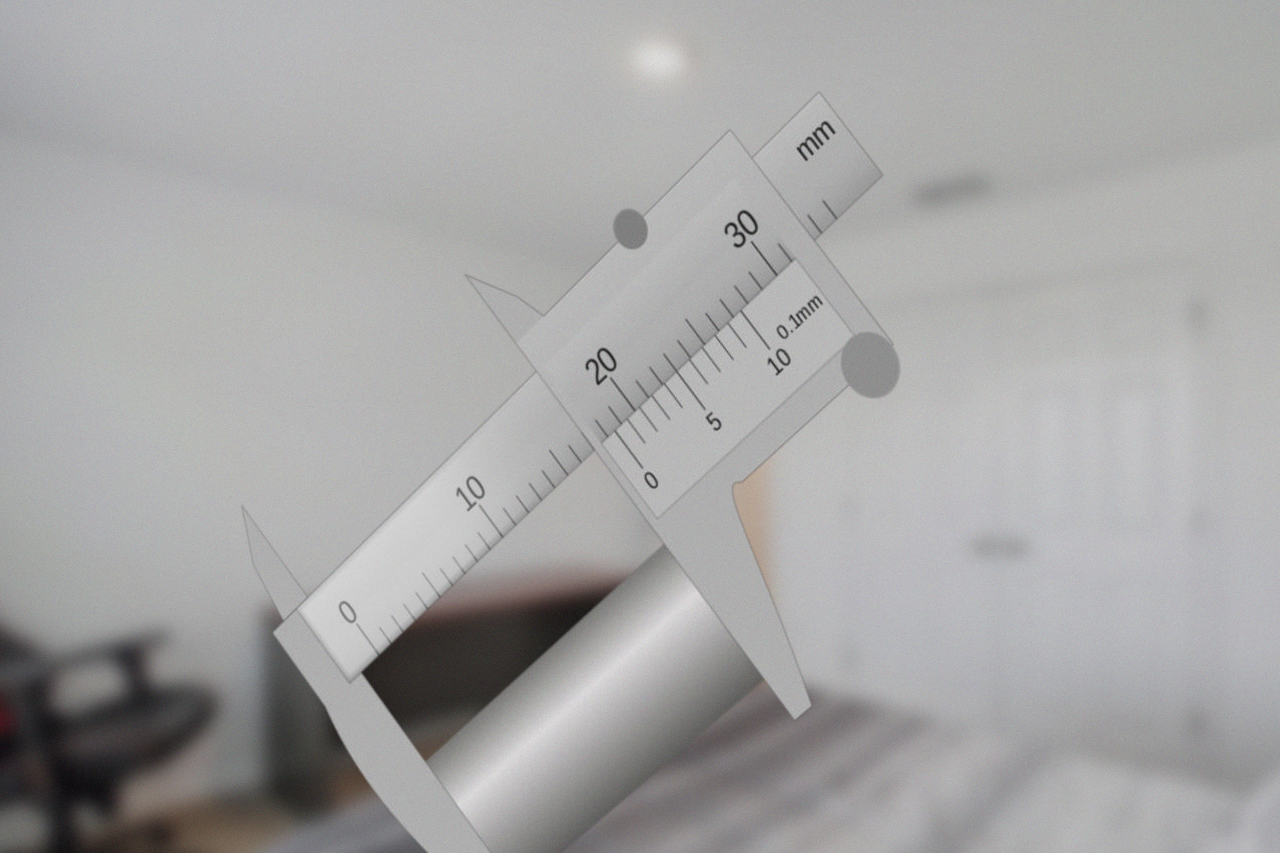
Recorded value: 18.5 mm
